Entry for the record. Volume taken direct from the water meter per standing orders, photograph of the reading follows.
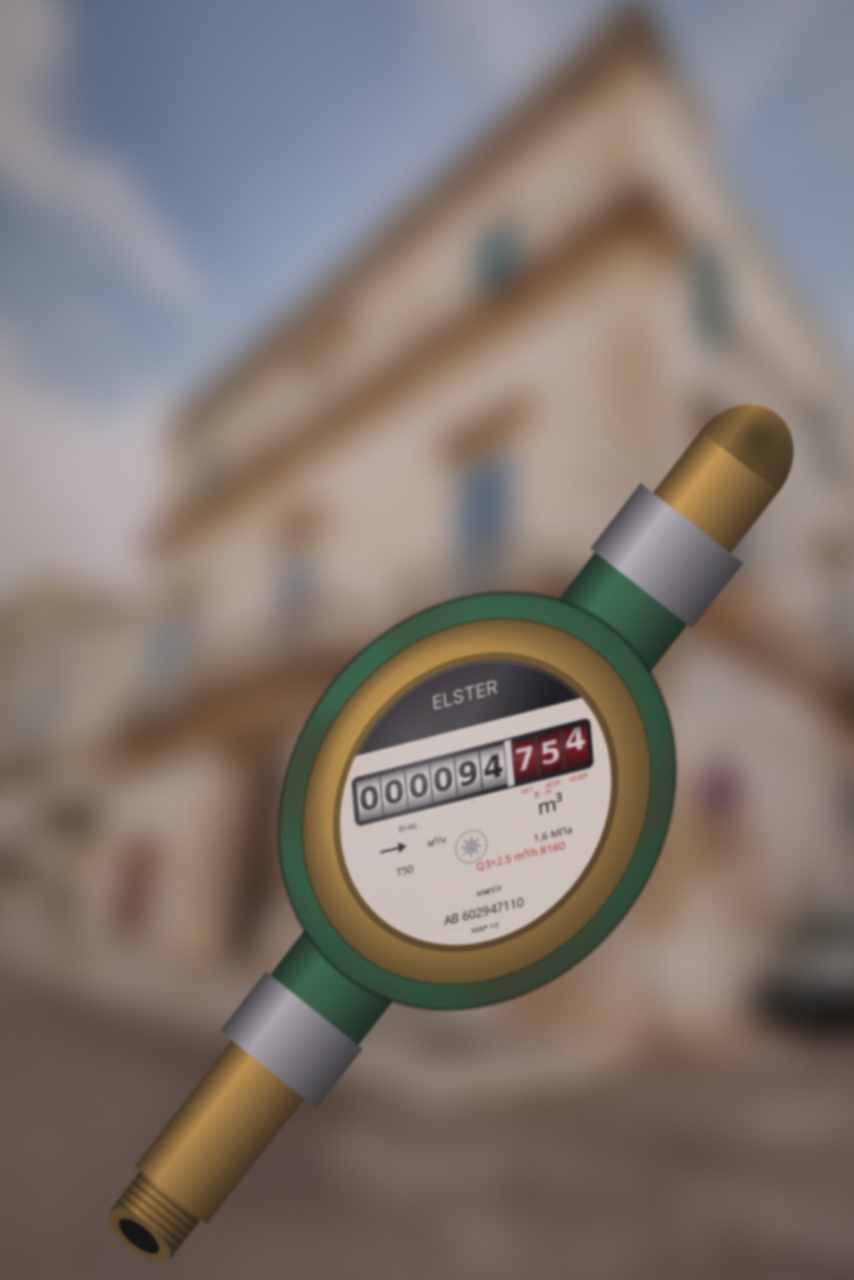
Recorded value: 94.754 m³
